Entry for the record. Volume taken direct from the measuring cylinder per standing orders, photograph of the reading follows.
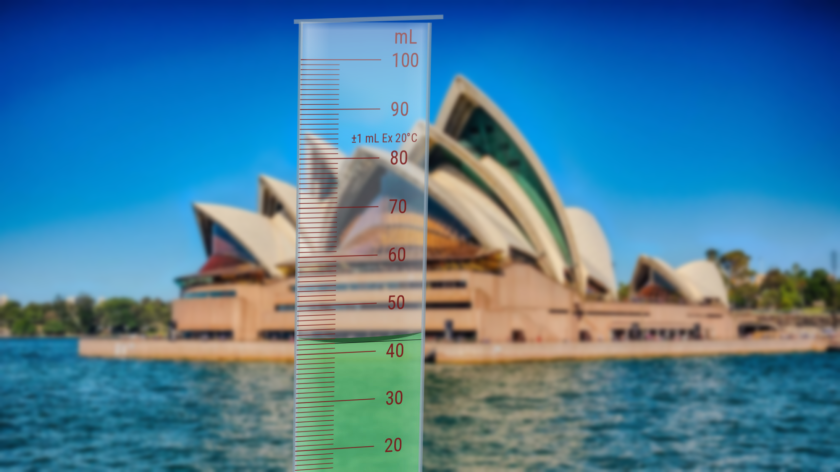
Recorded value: 42 mL
